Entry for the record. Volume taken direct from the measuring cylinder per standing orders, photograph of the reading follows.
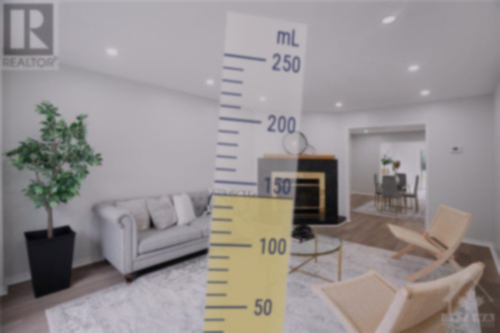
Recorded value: 140 mL
